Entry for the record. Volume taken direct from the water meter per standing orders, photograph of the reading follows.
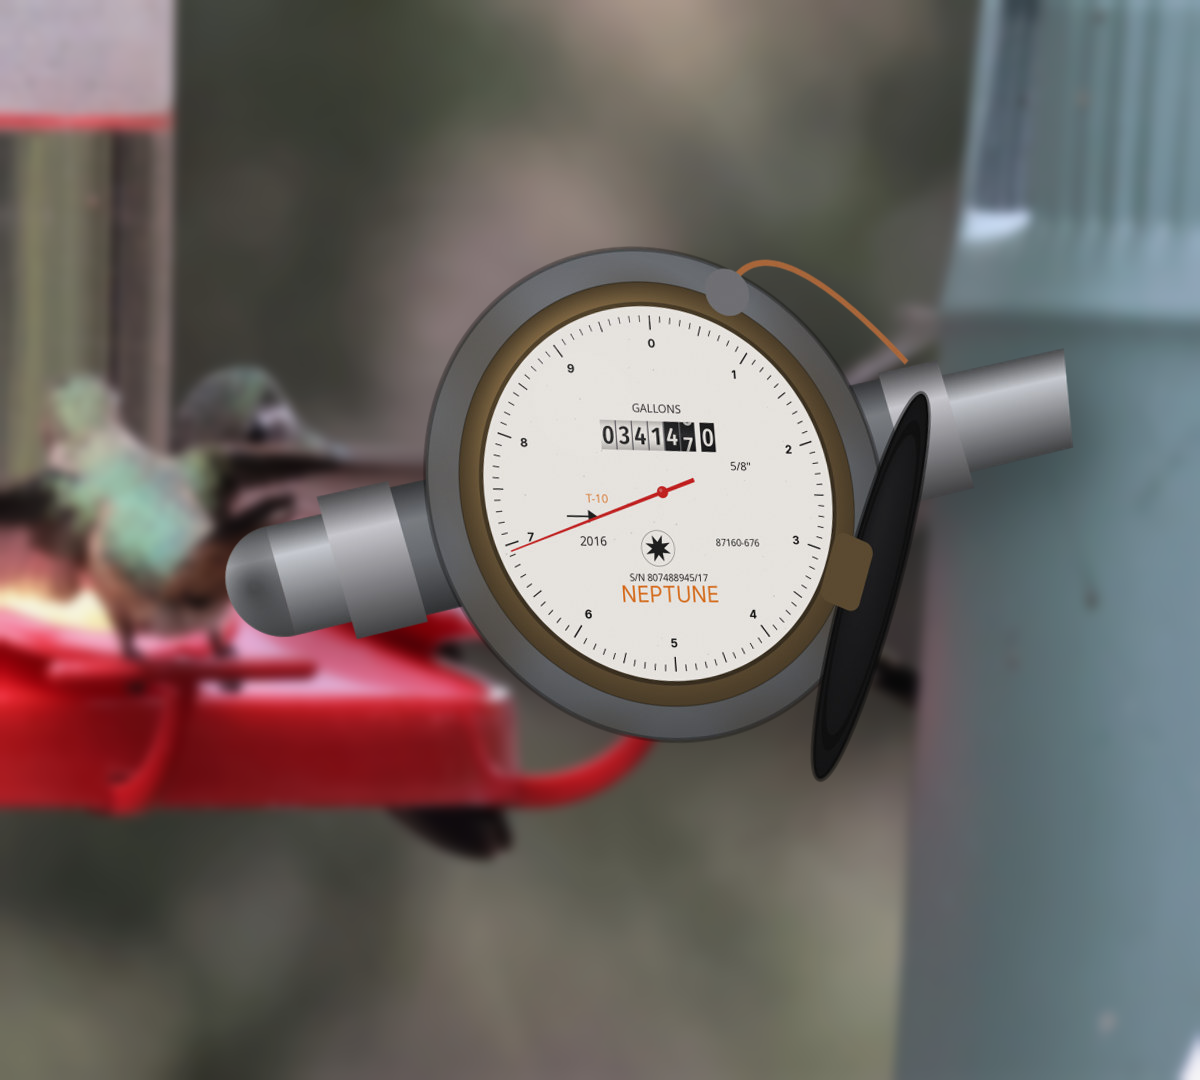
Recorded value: 341466.9 gal
